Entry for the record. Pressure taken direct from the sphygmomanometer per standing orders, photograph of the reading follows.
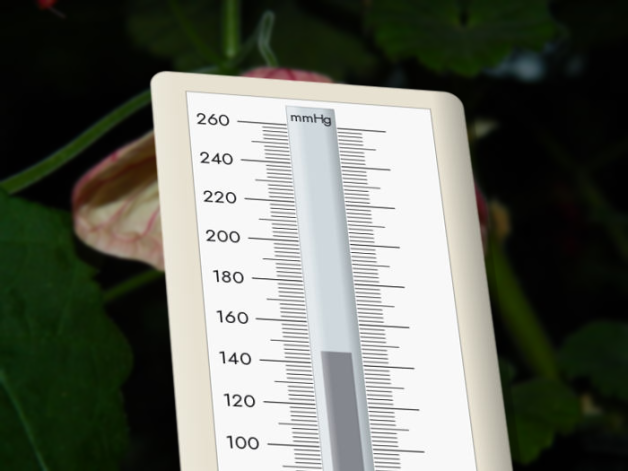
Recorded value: 146 mmHg
